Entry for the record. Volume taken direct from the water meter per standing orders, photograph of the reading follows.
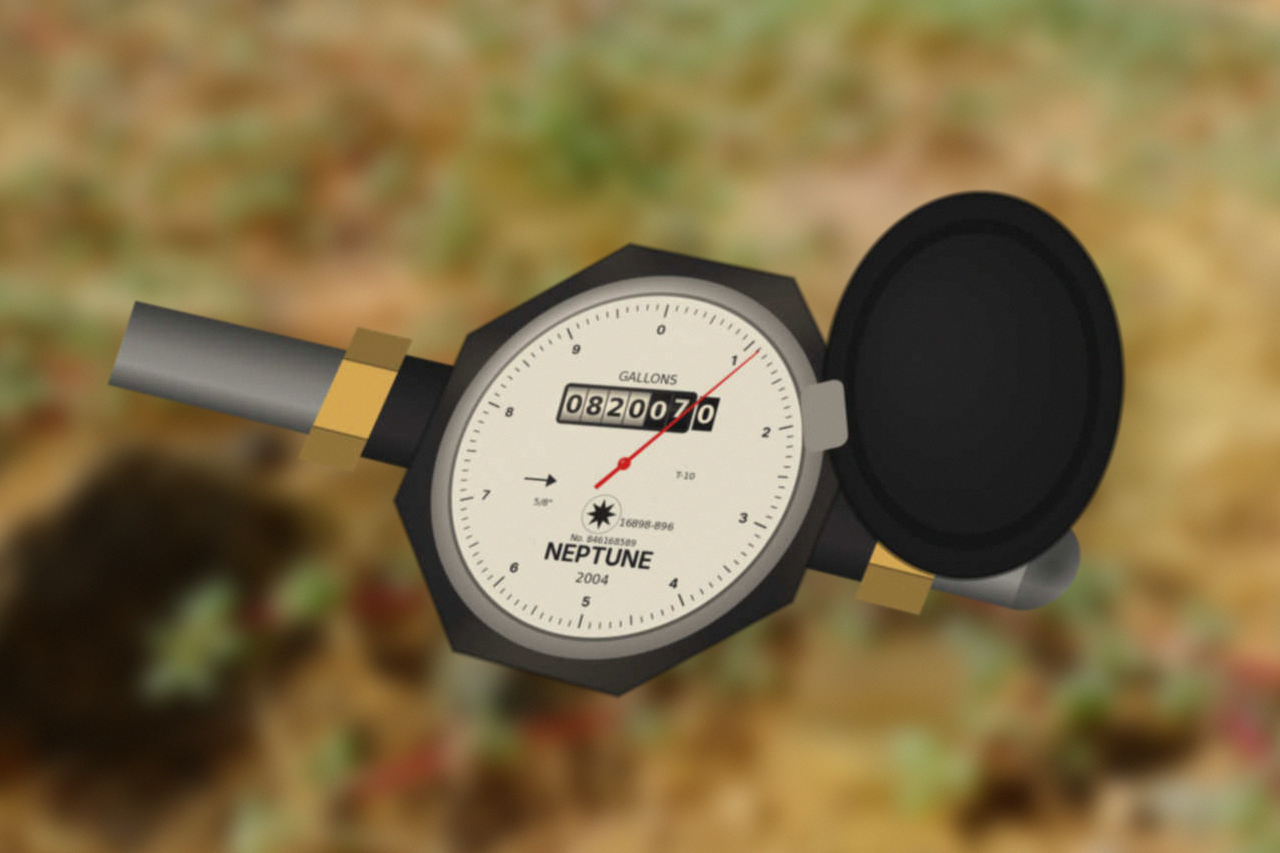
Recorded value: 820071.1 gal
